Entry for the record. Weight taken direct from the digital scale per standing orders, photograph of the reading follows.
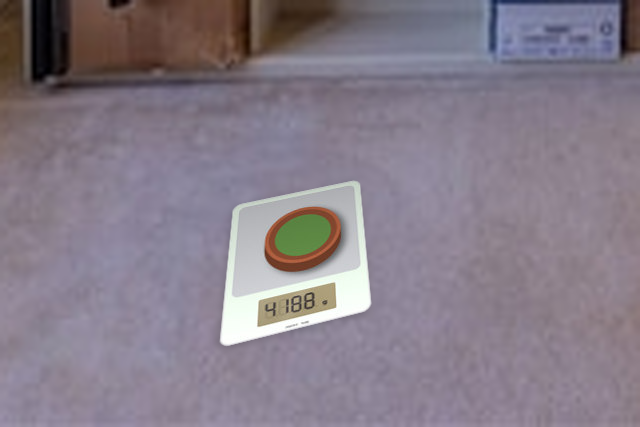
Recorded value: 4188 g
